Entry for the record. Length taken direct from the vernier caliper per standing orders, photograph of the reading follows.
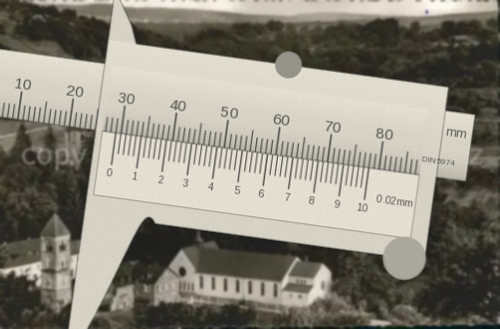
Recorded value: 29.0 mm
